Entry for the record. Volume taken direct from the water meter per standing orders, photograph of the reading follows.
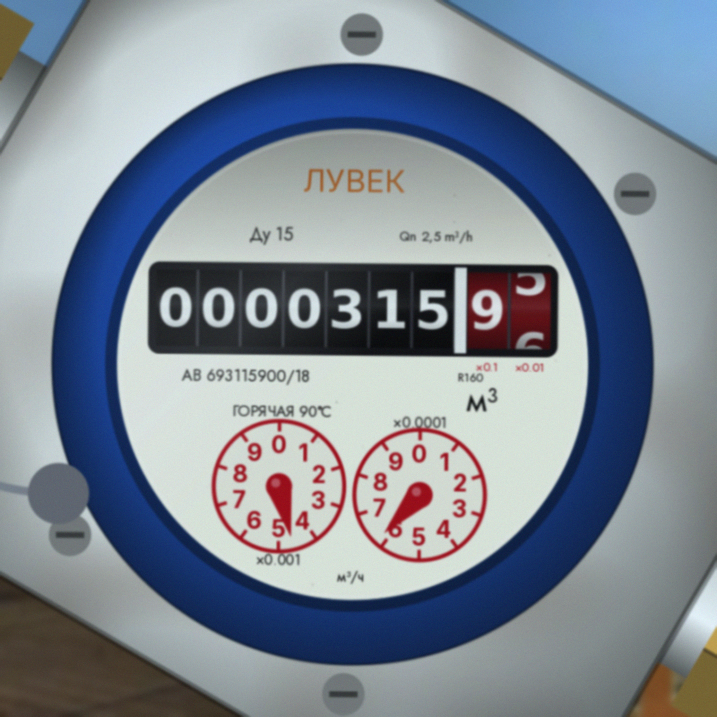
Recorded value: 315.9546 m³
